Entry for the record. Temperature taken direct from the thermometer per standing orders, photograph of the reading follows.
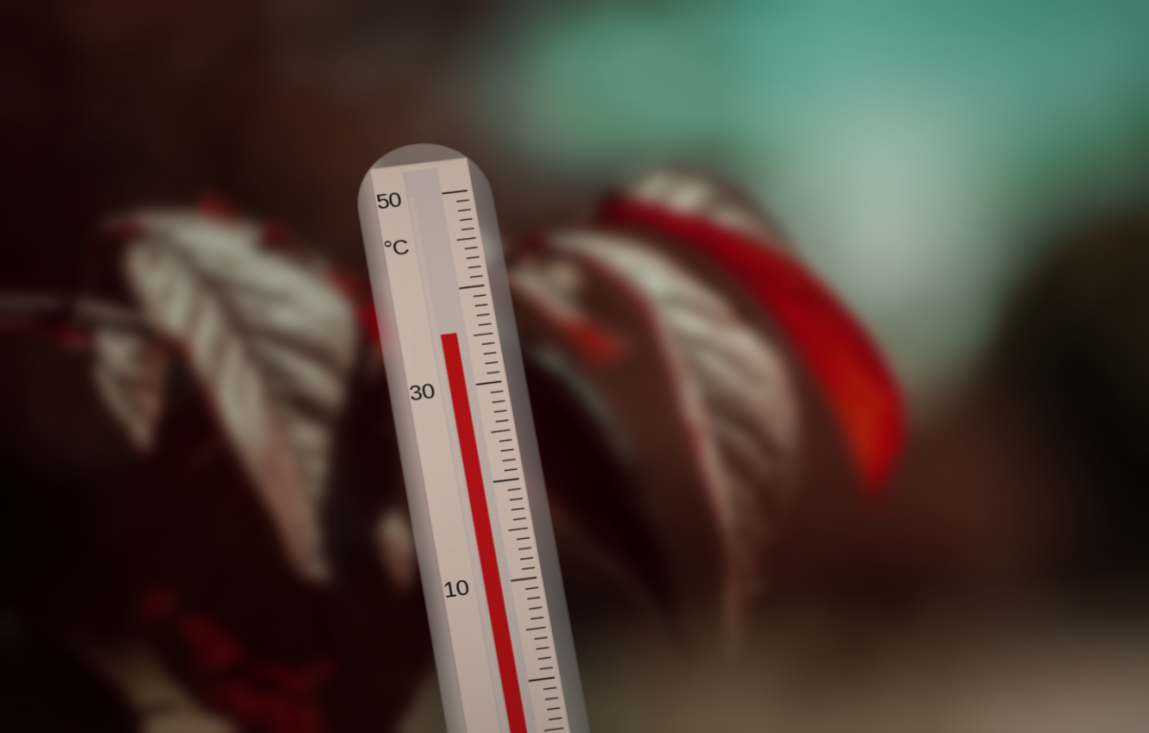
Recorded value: 35.5 °C
